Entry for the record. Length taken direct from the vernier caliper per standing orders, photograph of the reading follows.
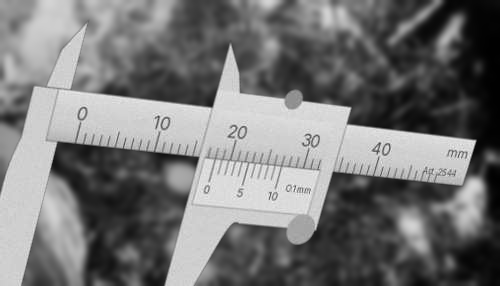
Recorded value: 18.0 mm
